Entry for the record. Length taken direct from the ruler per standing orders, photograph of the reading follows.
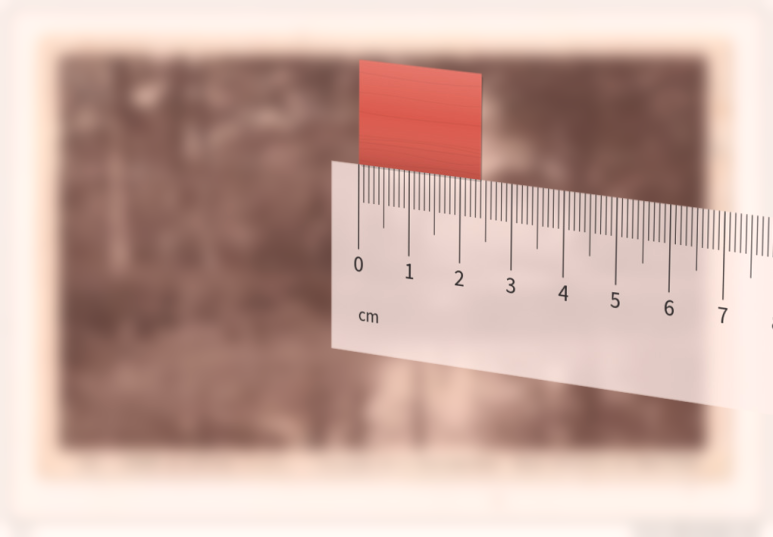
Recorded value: 2.4 cm
